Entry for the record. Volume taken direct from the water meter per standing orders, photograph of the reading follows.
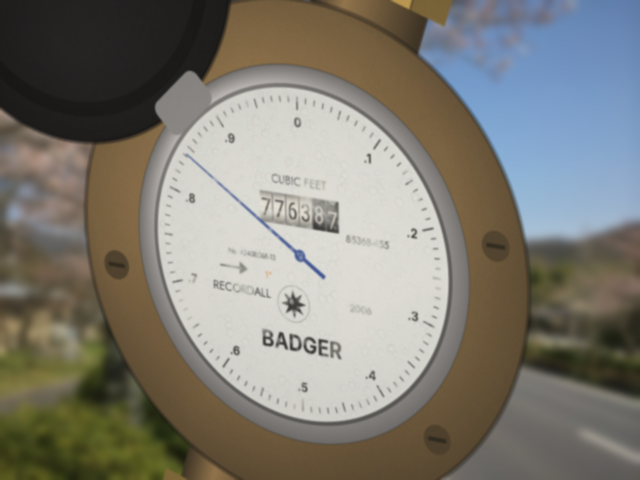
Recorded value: 776386.84 ft³
